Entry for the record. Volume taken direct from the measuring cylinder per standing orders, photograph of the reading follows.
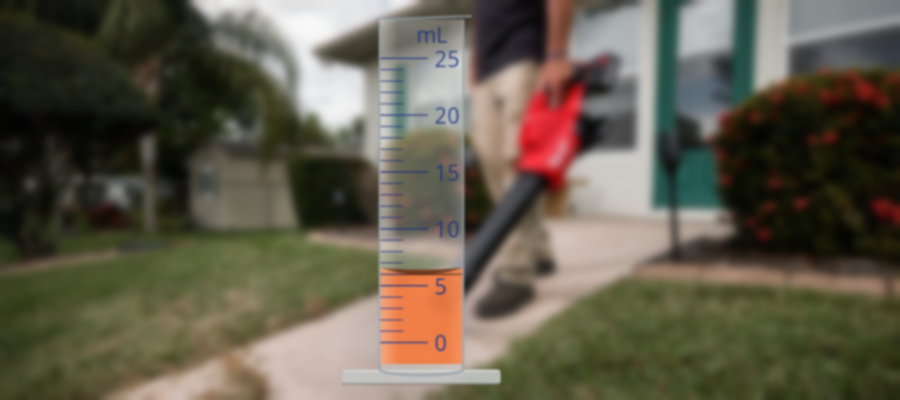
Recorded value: 6 mL
